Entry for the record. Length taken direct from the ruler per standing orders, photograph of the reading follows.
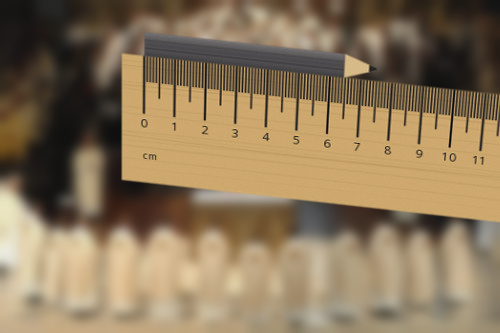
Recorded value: 7.5 cm
